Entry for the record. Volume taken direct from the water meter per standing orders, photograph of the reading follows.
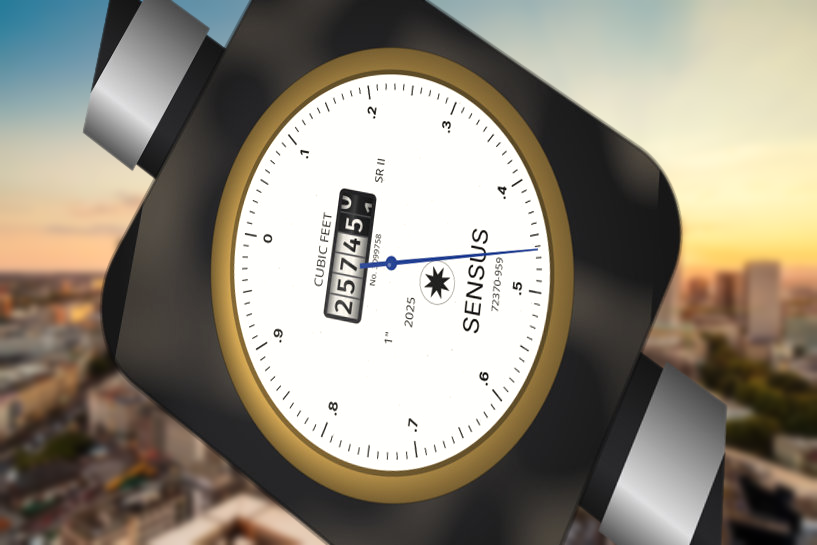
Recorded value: 257450.46 ft³
